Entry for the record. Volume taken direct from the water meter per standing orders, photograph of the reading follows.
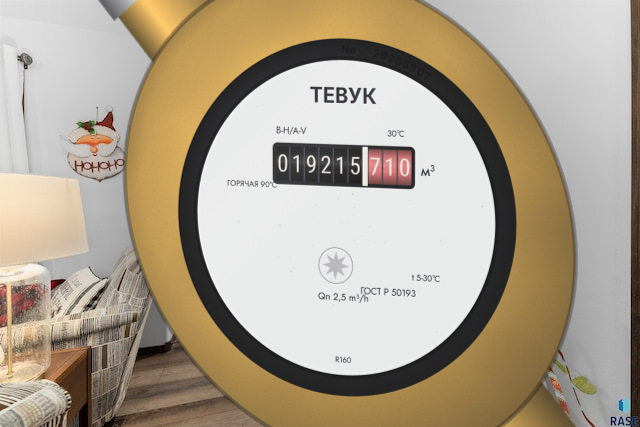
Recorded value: 19215.710 m³
